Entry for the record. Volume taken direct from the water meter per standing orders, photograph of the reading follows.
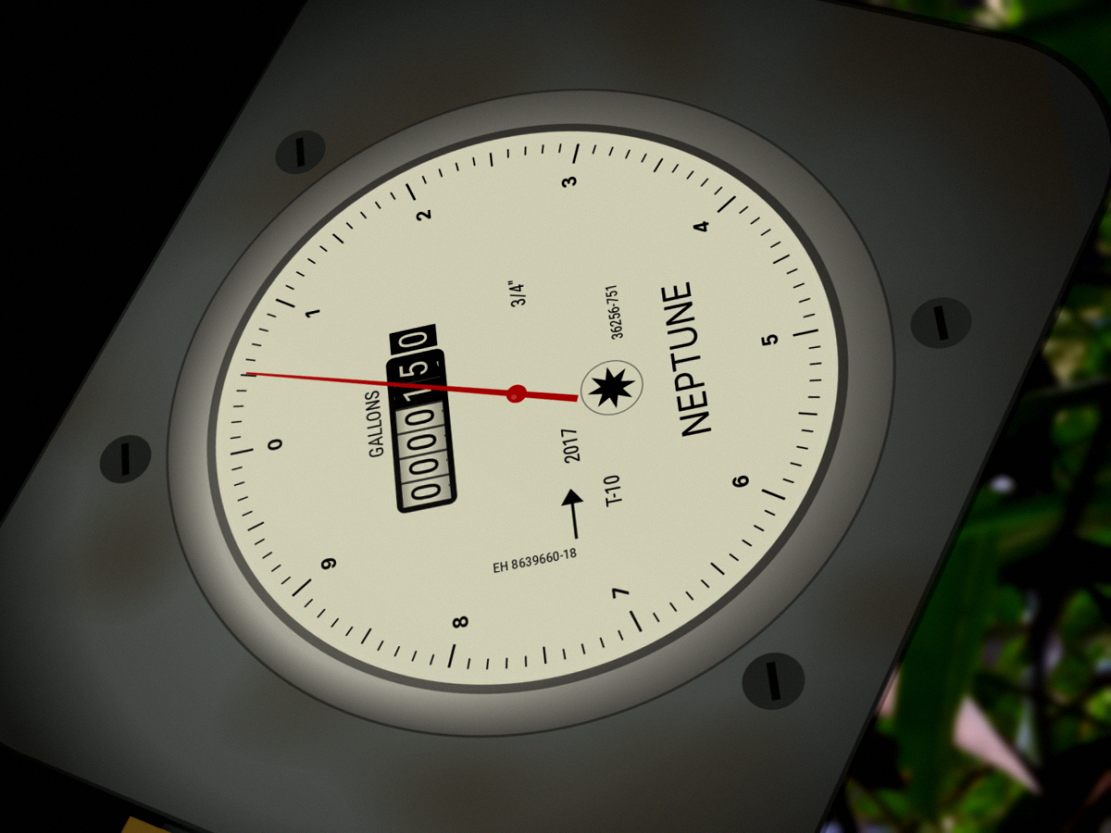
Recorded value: 150.5 gal
